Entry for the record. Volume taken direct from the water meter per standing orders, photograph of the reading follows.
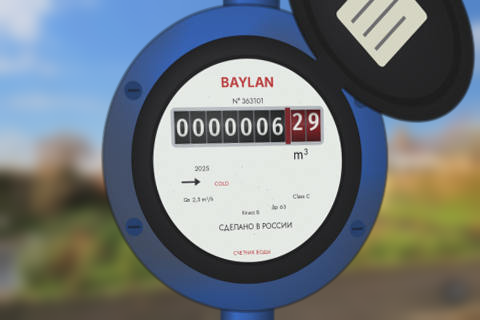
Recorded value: 6.29 m³
